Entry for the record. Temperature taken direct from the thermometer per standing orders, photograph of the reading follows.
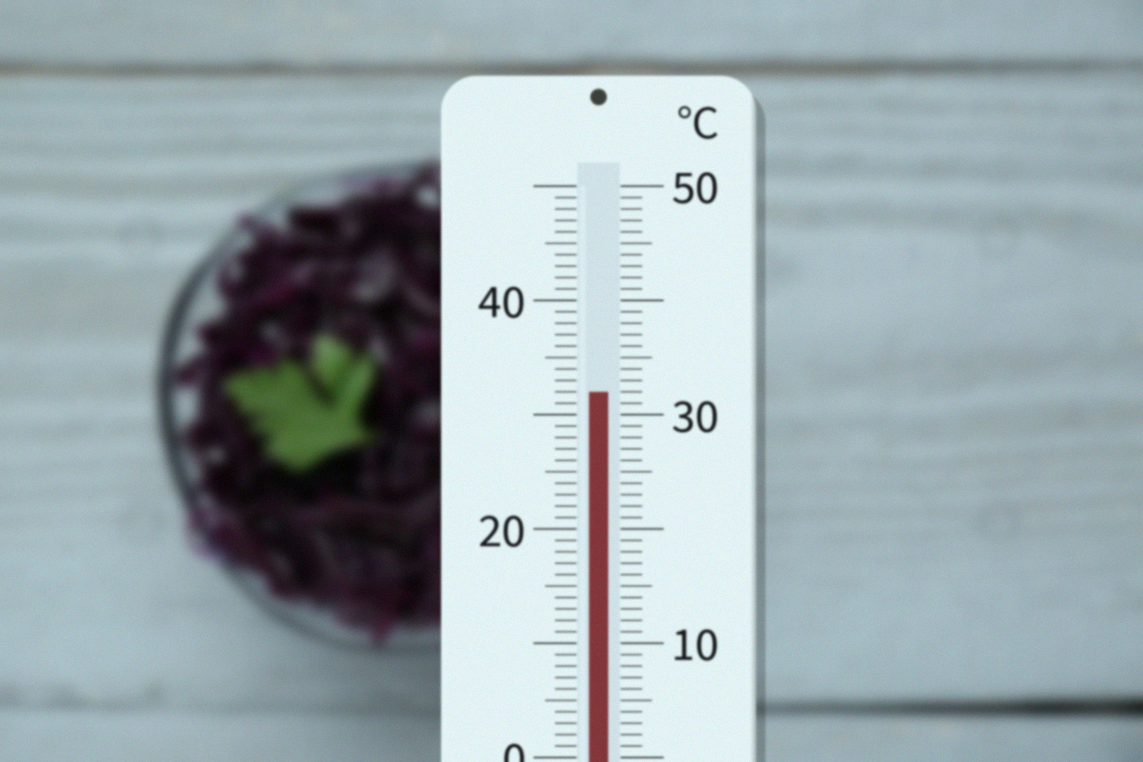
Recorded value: 32 °C
